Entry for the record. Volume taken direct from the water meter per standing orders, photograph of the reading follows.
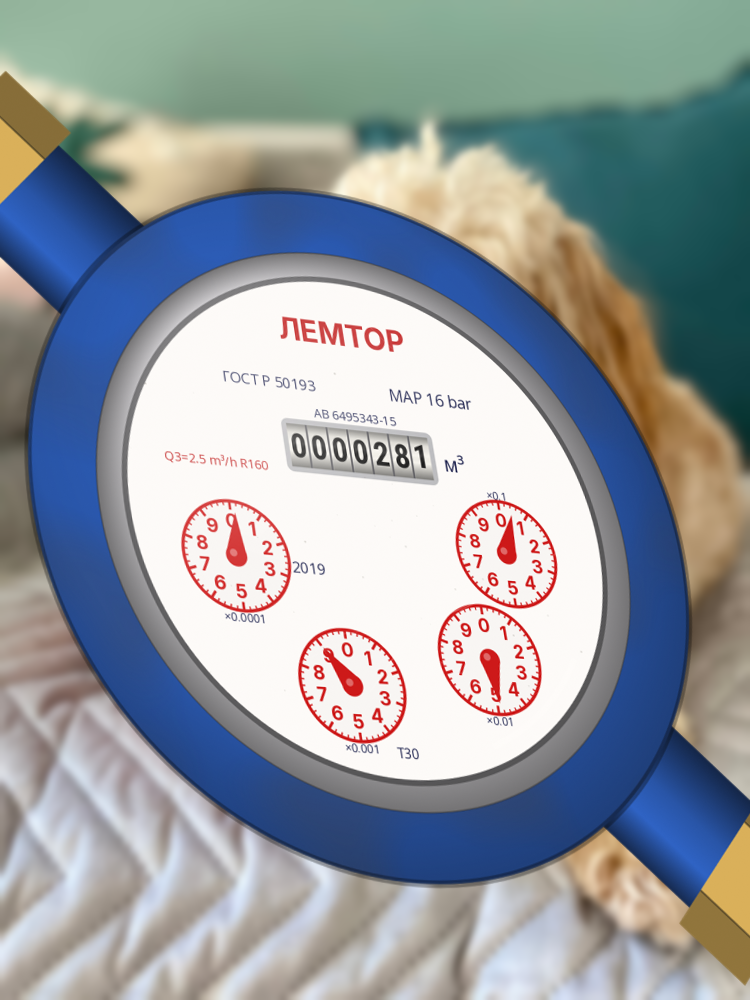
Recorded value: 281.0490 m³
